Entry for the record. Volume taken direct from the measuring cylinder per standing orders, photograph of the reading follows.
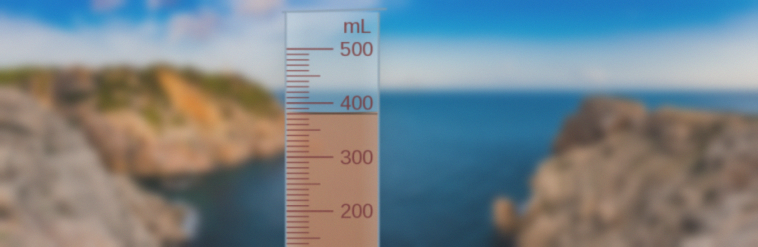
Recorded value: 380 mL
